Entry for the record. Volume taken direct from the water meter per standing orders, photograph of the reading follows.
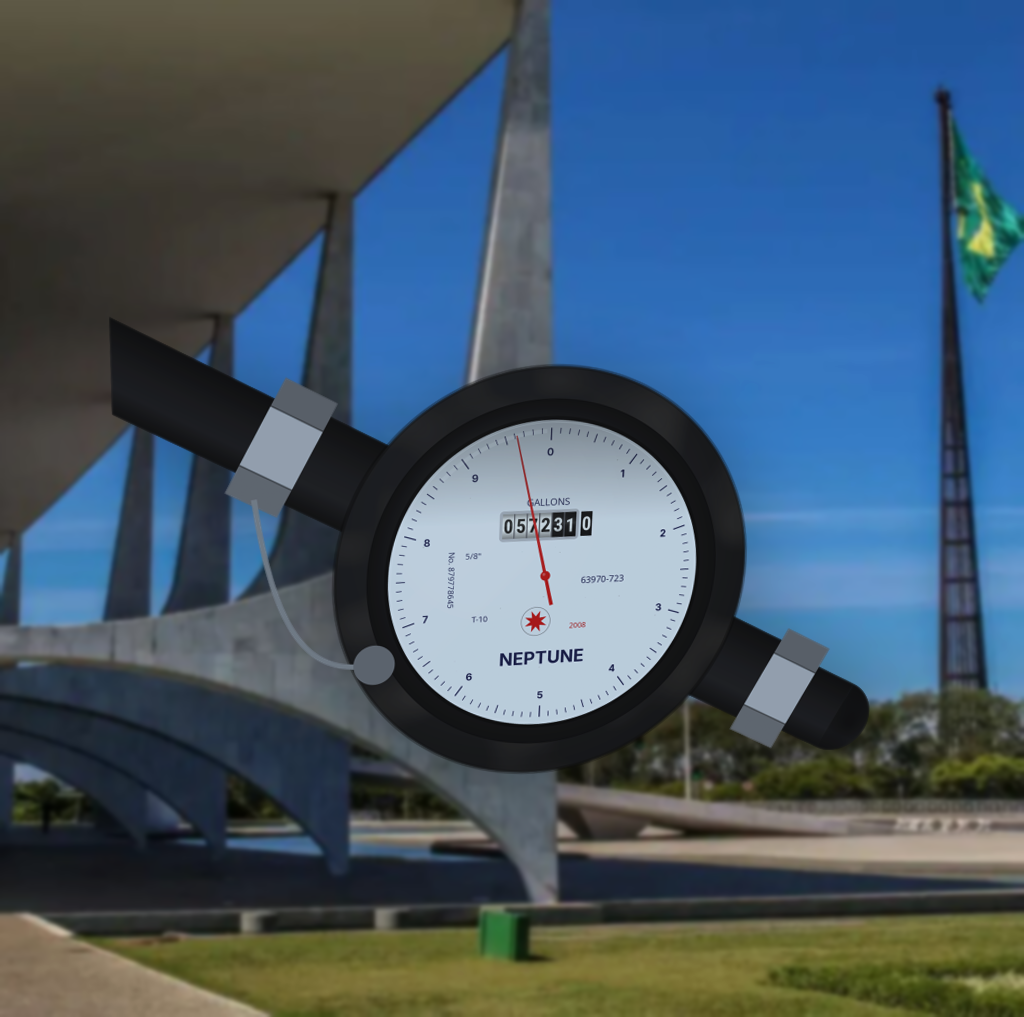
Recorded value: 572309.6 gal
